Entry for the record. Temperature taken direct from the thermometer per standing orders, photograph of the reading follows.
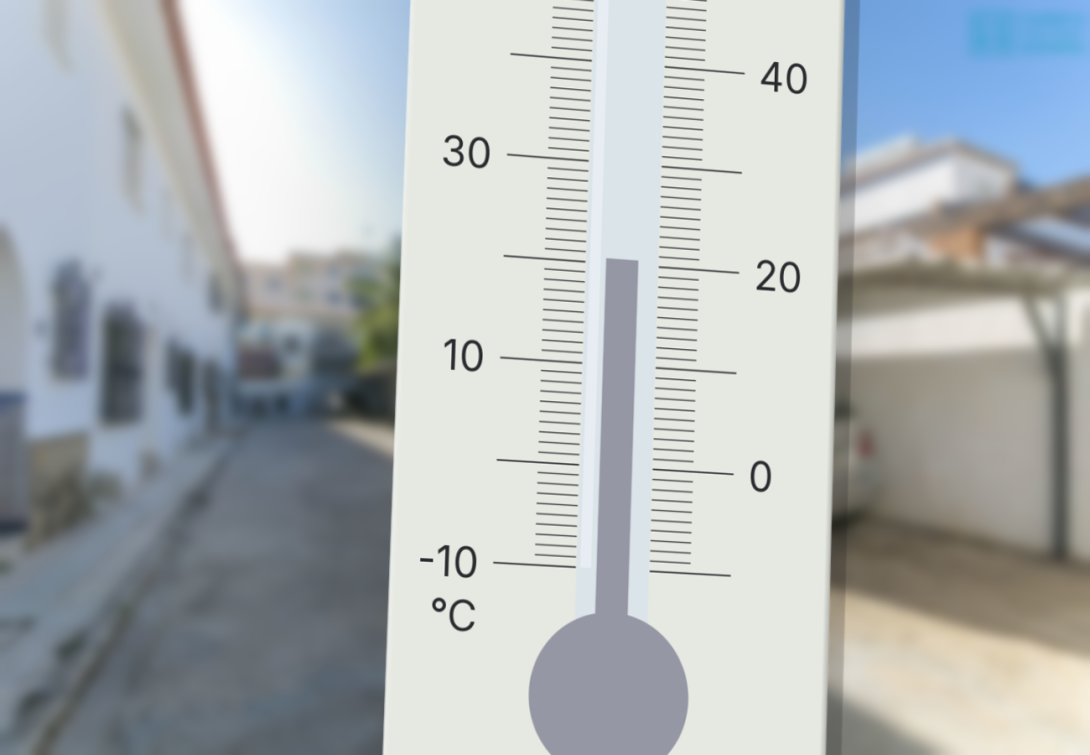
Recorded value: 20.5 °C
